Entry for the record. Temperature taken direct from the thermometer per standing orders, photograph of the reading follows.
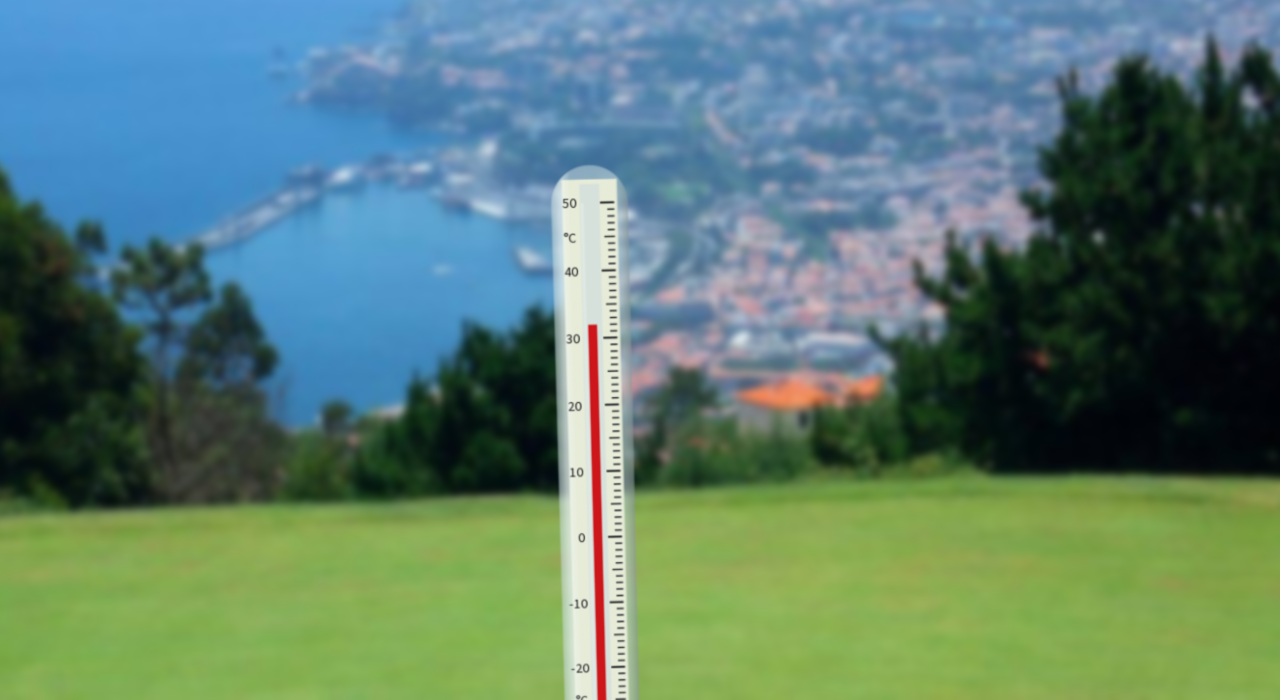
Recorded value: 32 °C
